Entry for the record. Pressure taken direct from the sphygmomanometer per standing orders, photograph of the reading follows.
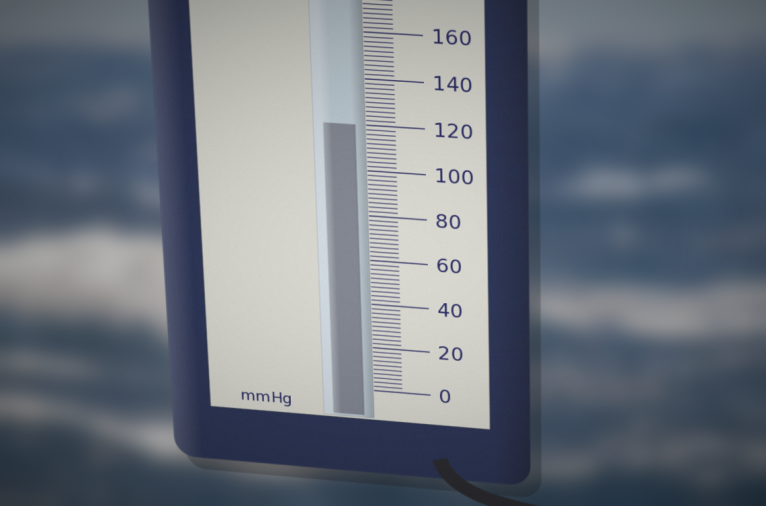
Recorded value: 120 mmHg
